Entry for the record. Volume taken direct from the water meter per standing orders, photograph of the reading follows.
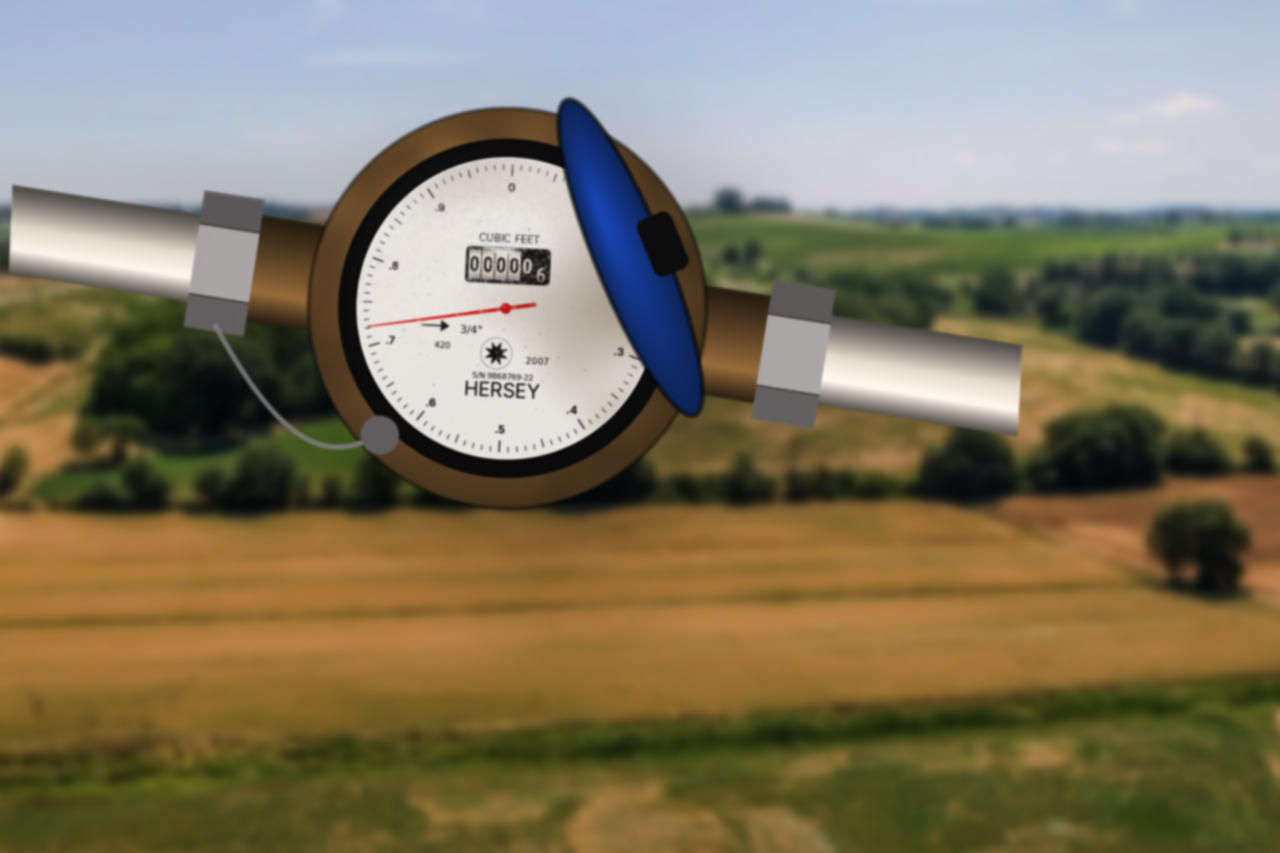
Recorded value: 5.72 ft³
